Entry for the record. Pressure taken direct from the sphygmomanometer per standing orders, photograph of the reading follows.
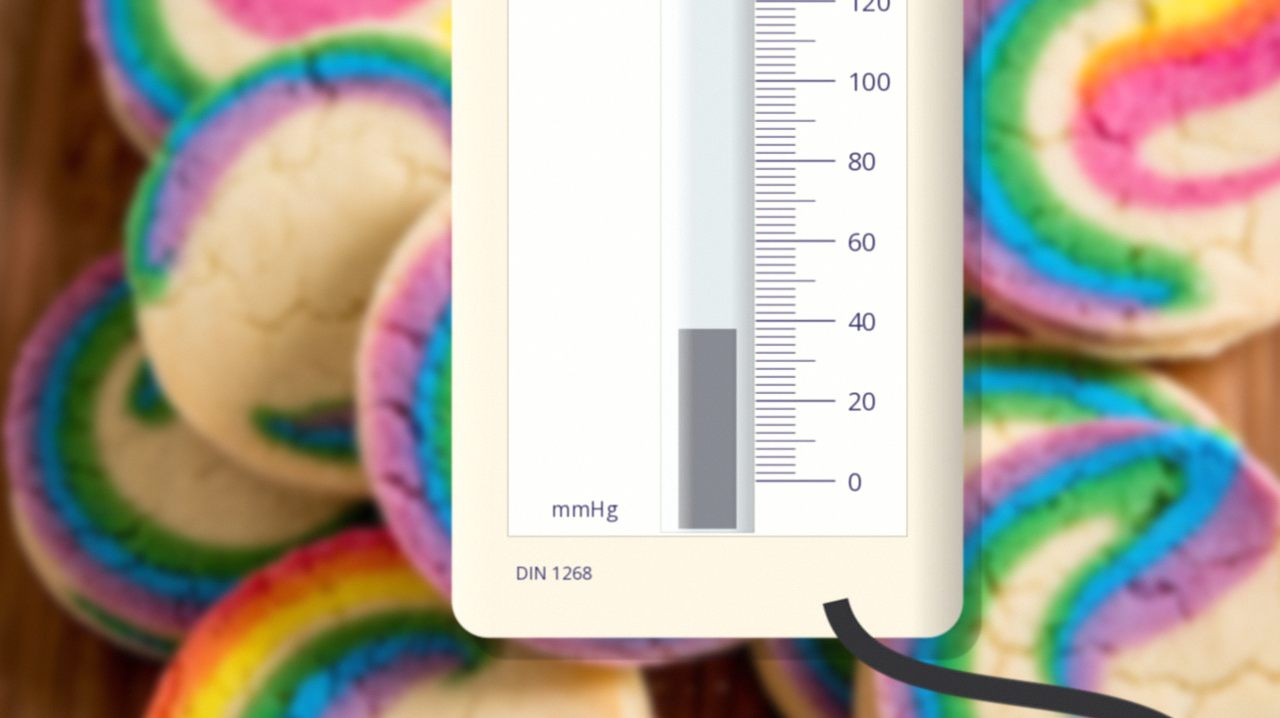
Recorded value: 38 mmHg
